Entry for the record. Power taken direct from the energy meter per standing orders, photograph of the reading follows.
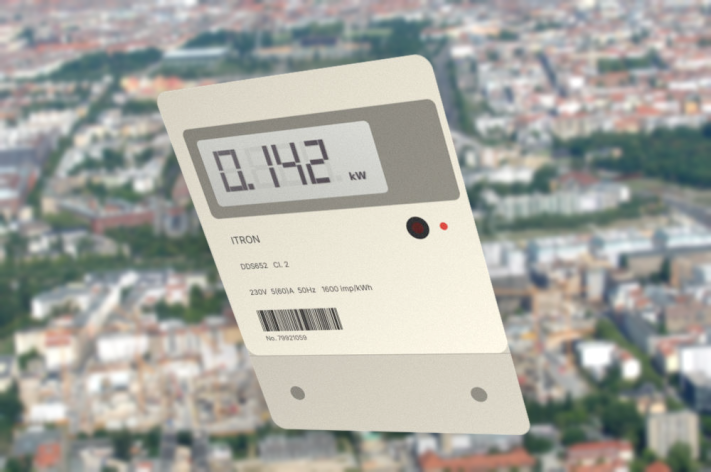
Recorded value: 0.142 kW
